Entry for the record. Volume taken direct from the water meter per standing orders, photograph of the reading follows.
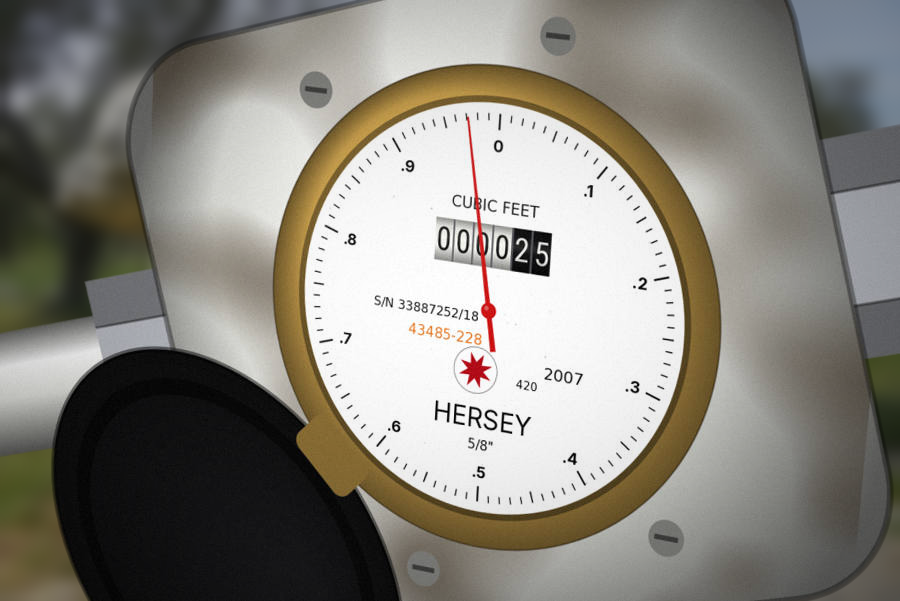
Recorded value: 24.97 ft³
